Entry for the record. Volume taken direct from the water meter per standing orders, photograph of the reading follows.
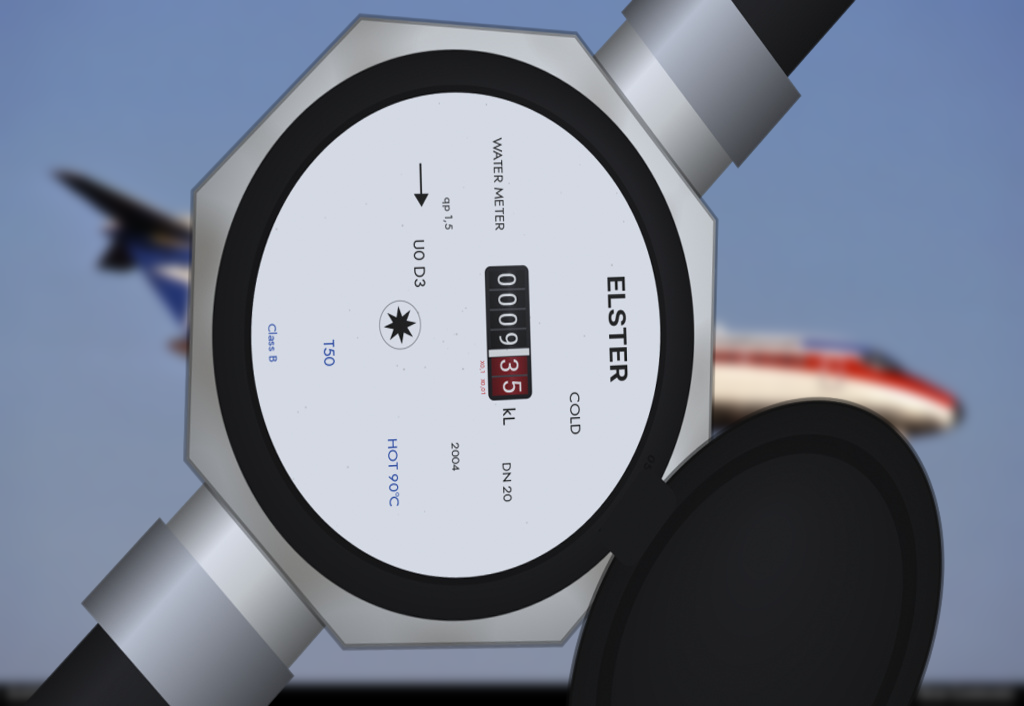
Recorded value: 9.35 kL
